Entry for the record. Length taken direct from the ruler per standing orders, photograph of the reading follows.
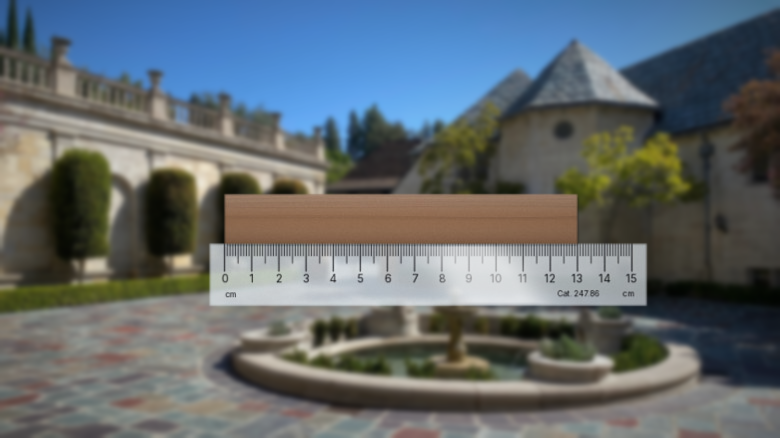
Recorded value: 13 cm
